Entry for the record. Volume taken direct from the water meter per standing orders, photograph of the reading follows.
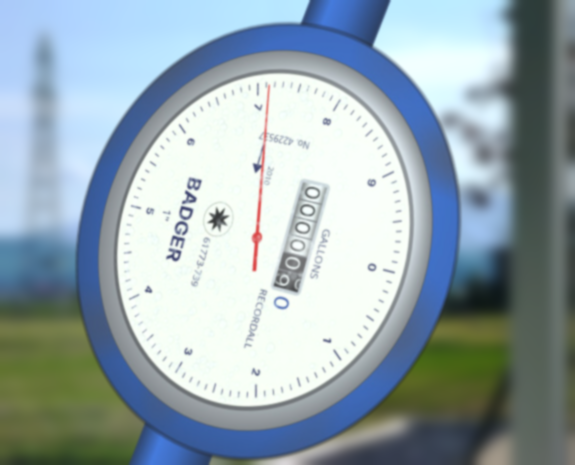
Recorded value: 87.1 gal
